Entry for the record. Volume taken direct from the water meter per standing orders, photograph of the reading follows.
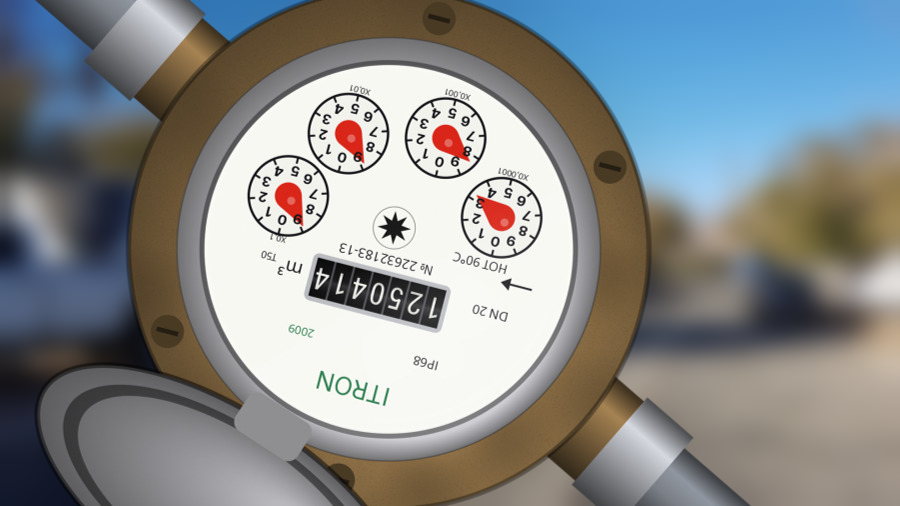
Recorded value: 1250414.8883 m³
